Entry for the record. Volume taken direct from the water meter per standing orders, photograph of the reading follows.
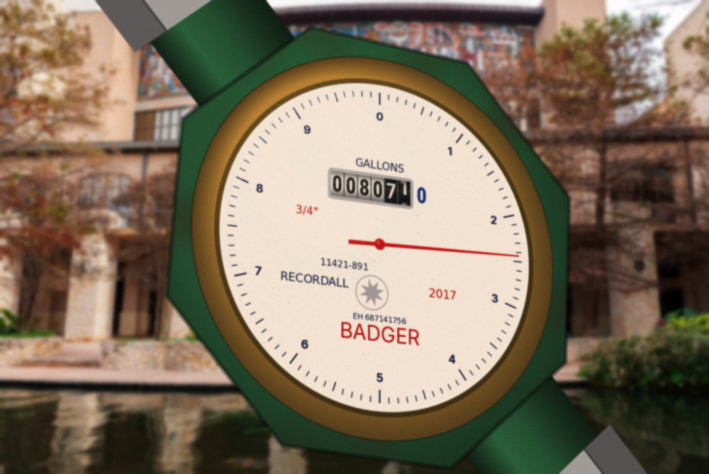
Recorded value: 80712.4 gal
